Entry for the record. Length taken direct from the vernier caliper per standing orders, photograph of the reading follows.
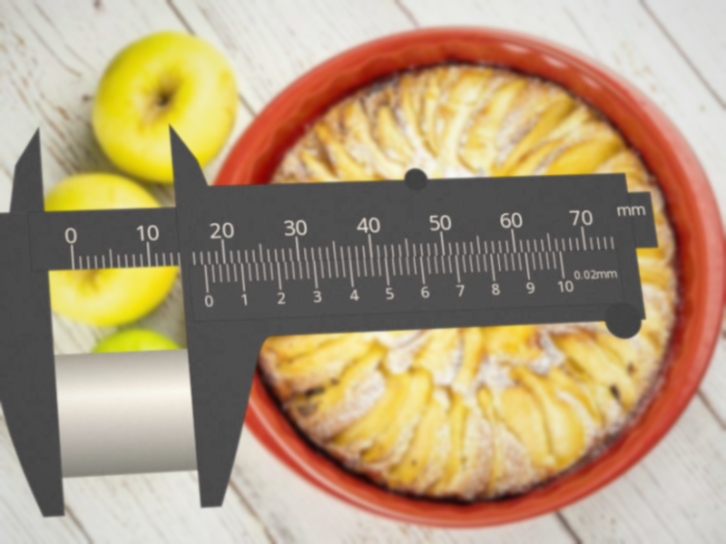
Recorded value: 17.4 mm
